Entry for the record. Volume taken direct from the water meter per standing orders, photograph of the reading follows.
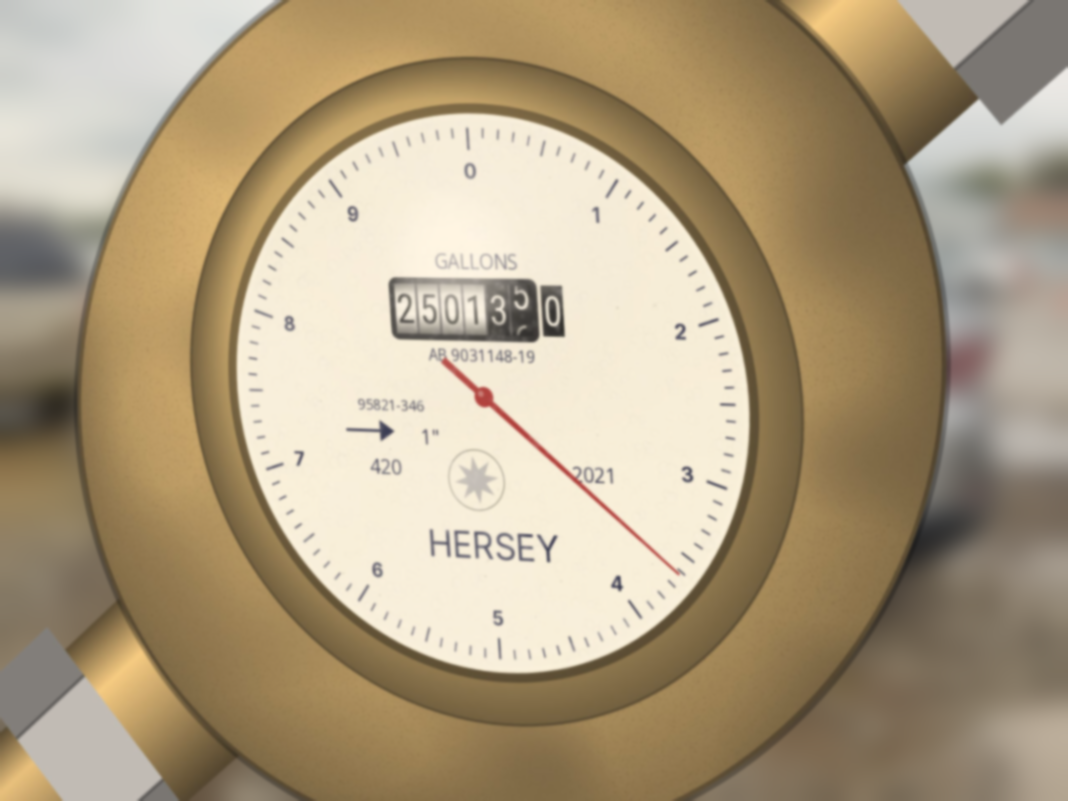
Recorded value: 2501353.6 gal
